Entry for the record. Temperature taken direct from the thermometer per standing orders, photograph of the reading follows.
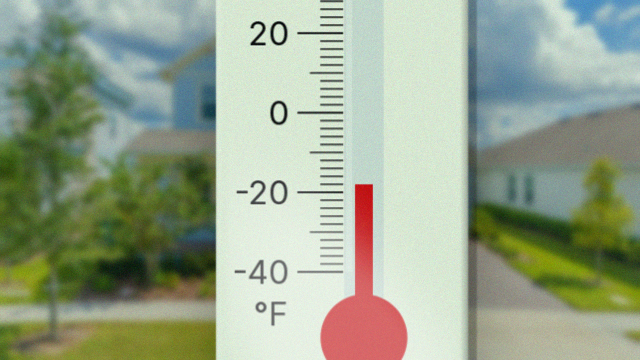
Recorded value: -18 °F
